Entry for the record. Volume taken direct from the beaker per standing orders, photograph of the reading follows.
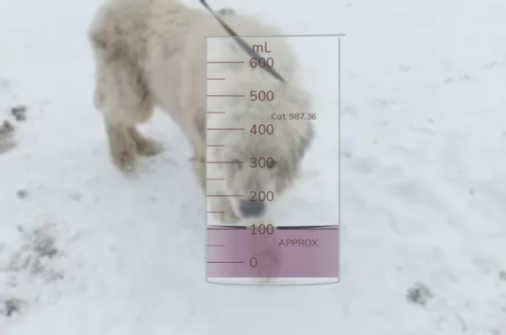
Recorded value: 100 mL
